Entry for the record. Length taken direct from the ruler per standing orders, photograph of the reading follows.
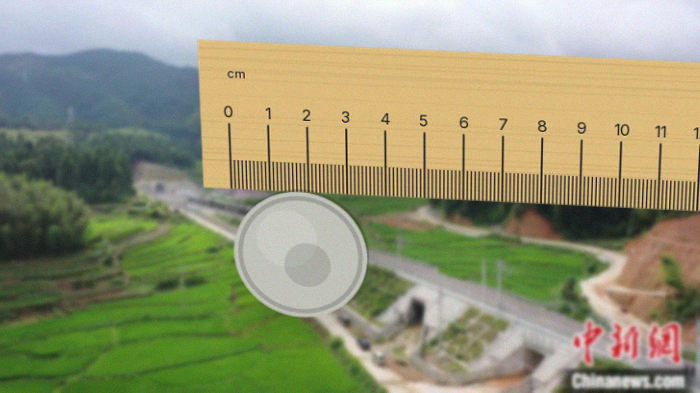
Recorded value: 3.5 cm
